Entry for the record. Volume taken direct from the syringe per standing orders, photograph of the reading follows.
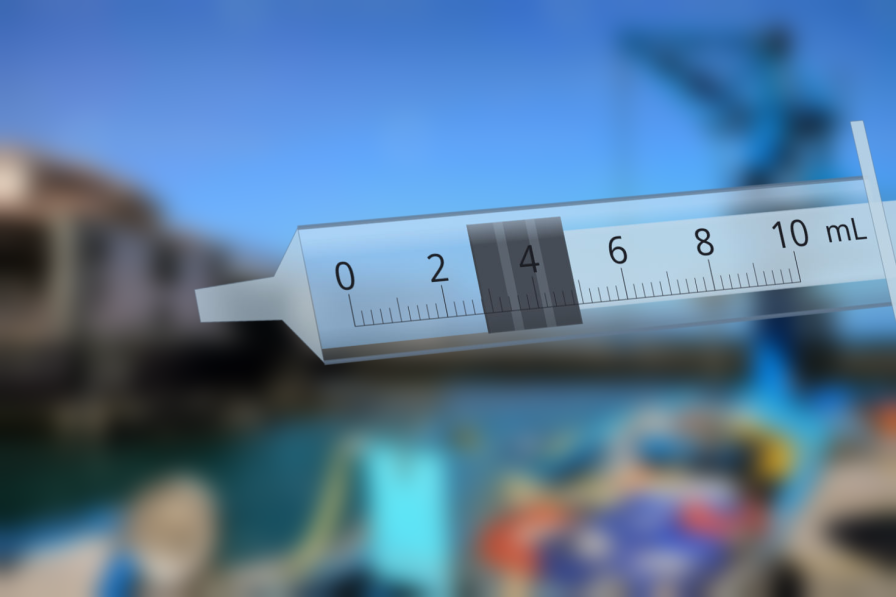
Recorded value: 2.8 mL
